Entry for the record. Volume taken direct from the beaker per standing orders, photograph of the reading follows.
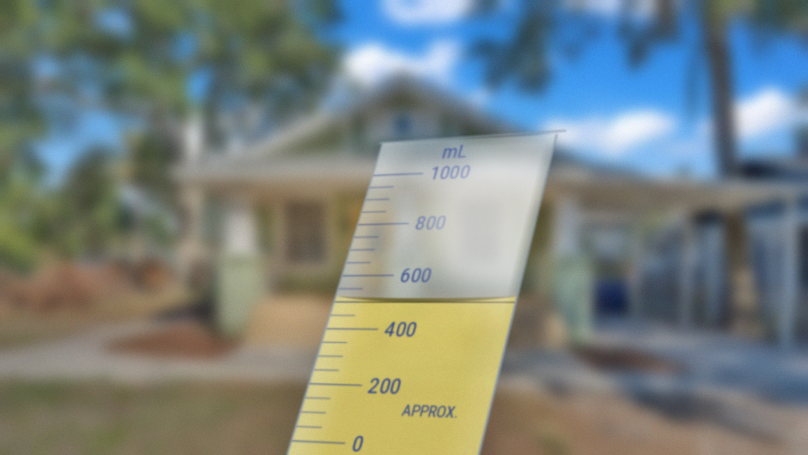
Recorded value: 500 mL
